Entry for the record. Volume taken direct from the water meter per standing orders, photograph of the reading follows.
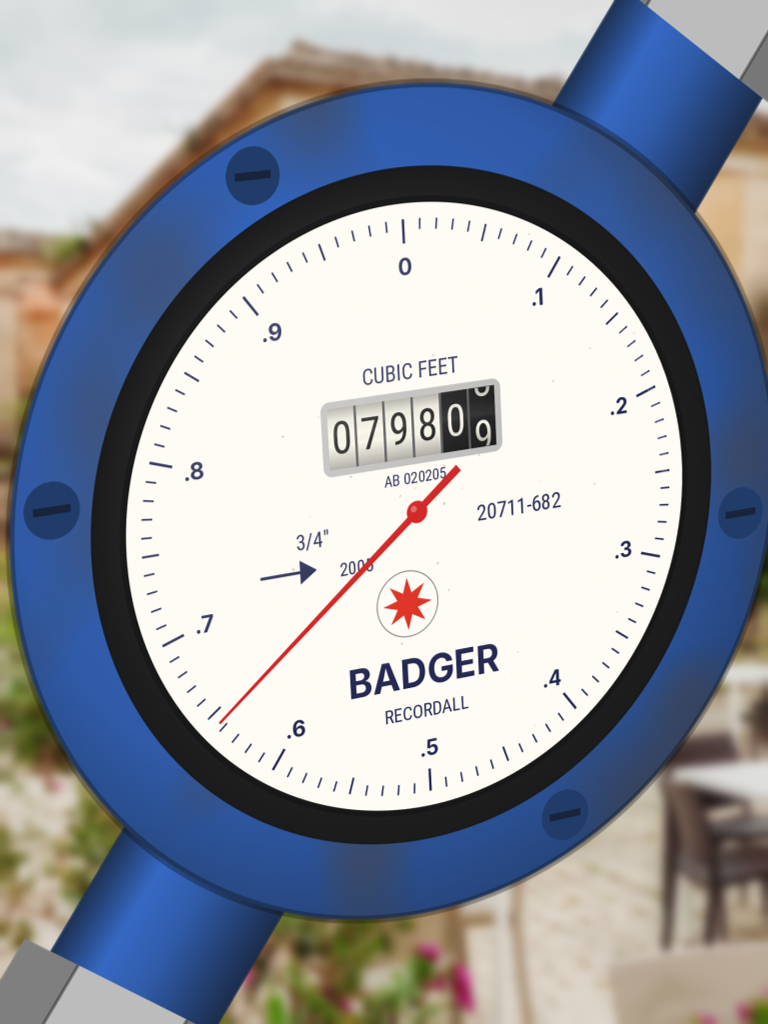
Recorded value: 79808.64 ft³
